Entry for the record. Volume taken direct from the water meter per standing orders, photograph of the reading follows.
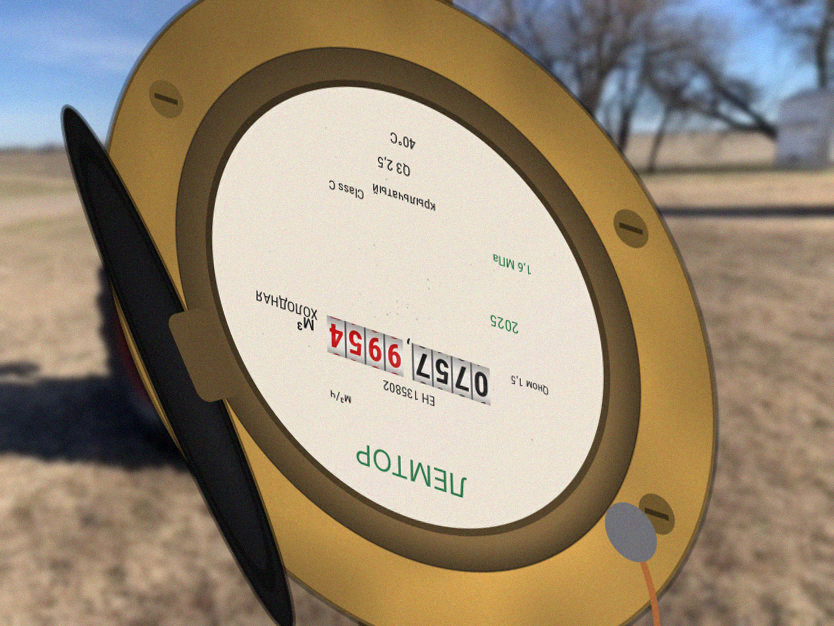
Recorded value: 757.9954 m³
